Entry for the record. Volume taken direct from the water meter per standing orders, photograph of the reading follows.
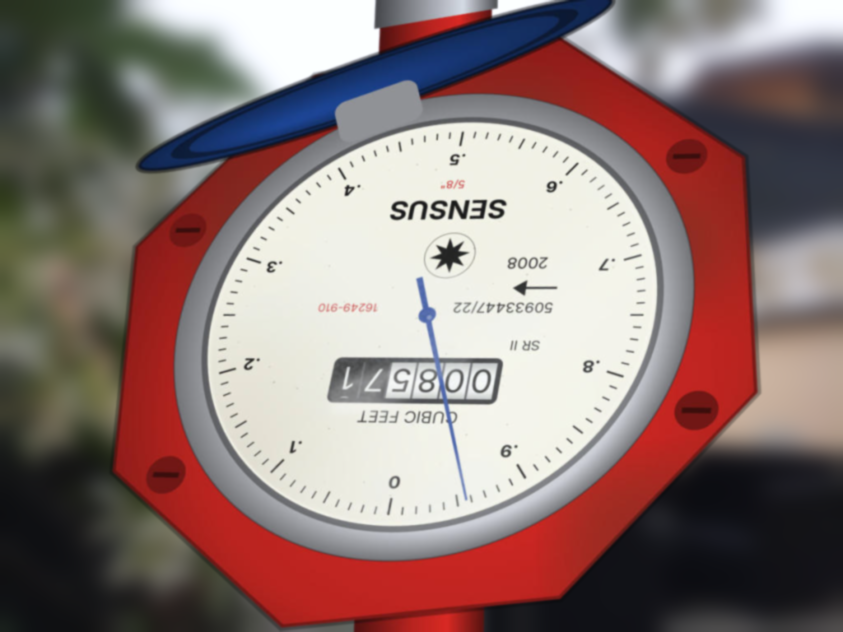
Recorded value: 8570.94 ft³
